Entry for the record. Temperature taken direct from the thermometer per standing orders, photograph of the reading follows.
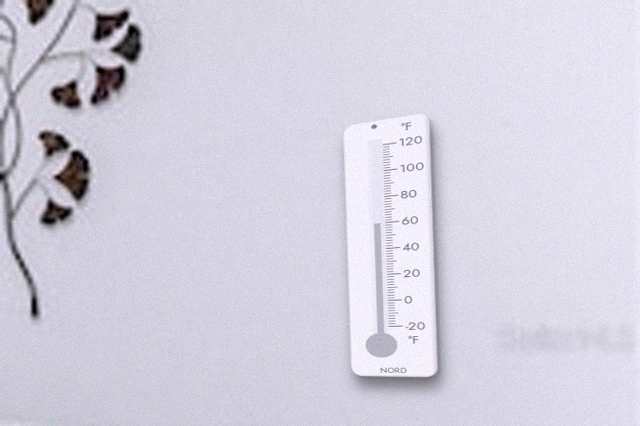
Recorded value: 60 °F
